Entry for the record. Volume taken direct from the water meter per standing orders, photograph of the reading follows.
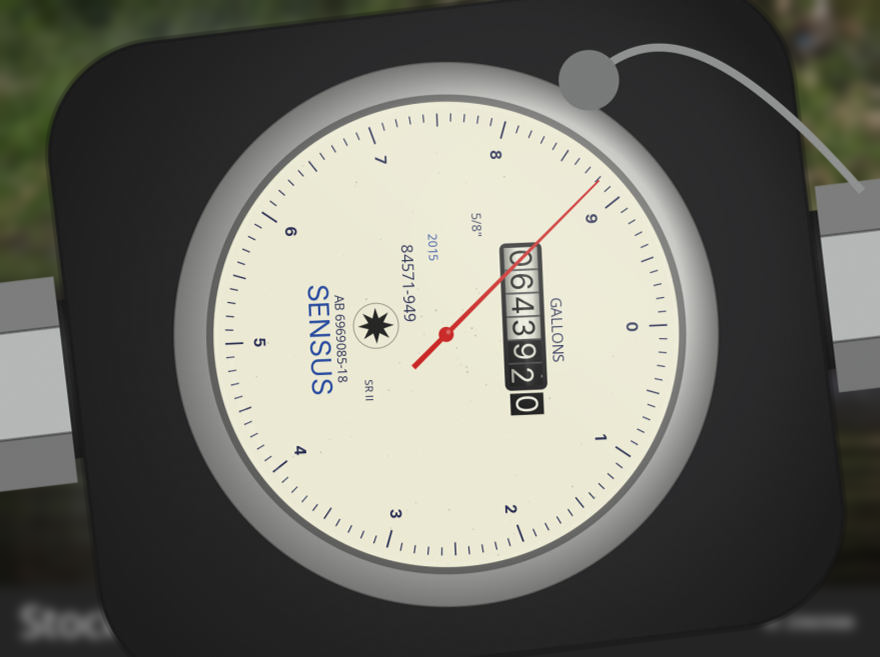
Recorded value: 643918.8 gal
